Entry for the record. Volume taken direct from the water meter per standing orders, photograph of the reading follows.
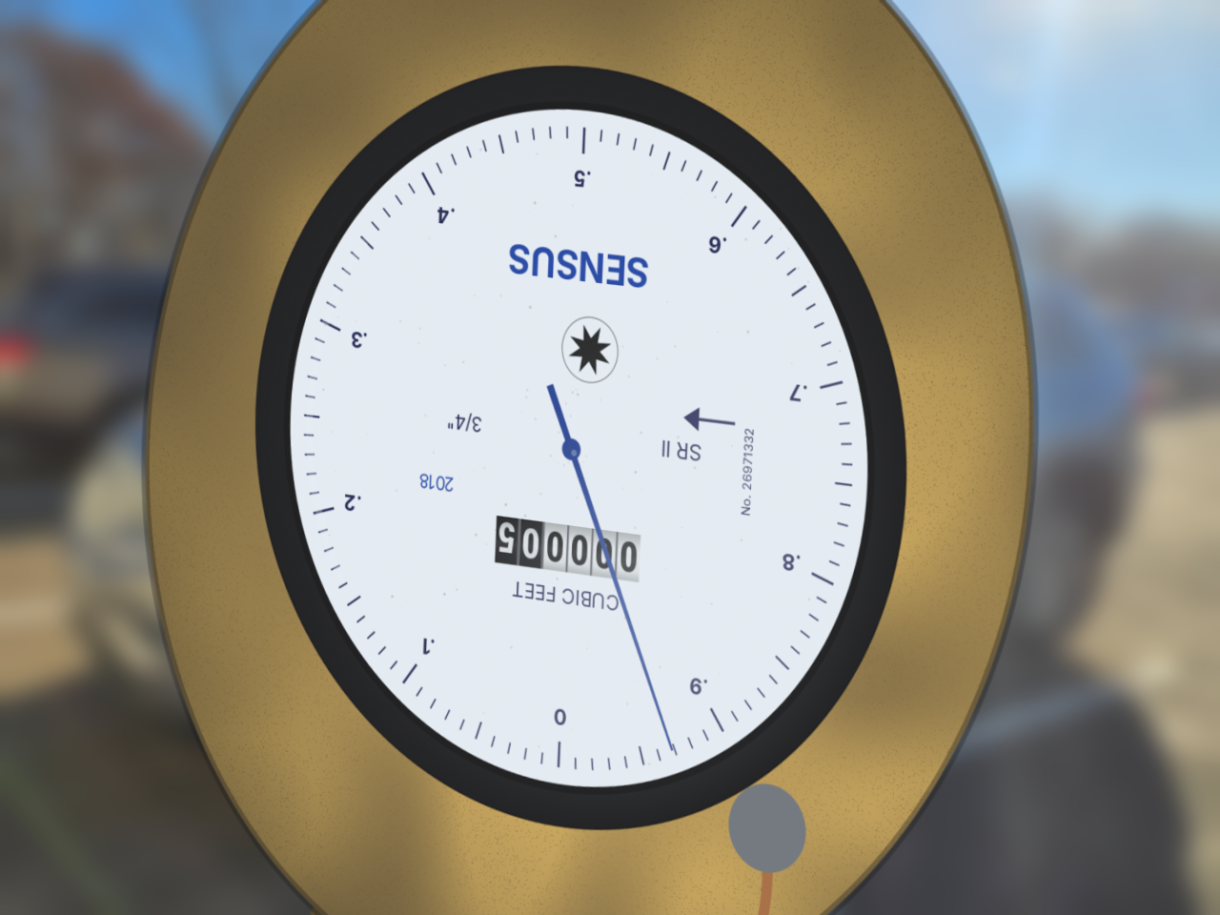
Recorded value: 4.93 ft³
